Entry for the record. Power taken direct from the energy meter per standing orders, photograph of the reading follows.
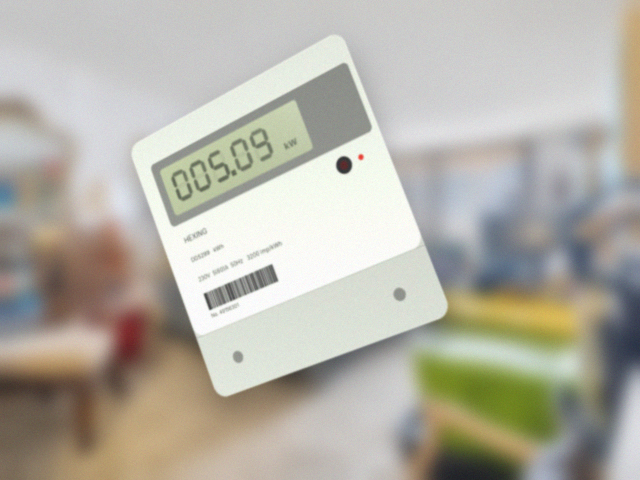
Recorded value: 5.09 kW
